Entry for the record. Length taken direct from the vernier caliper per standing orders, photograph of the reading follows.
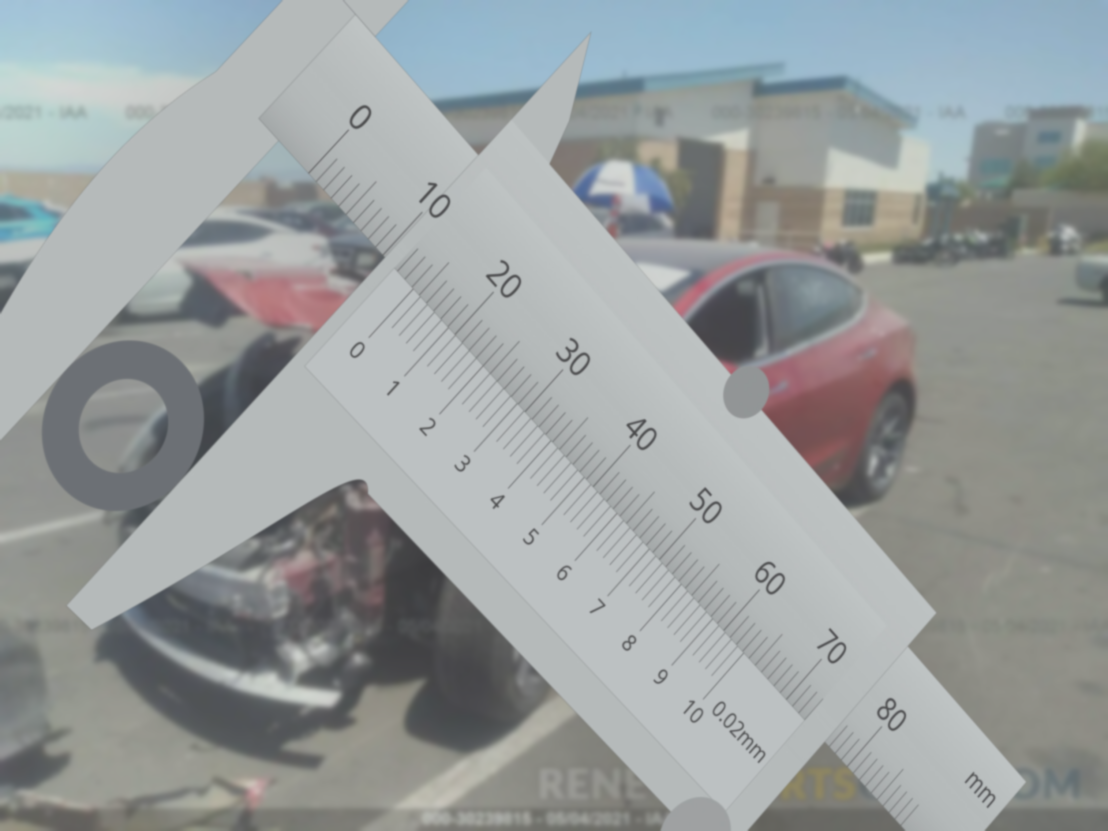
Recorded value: 14.2 mm
